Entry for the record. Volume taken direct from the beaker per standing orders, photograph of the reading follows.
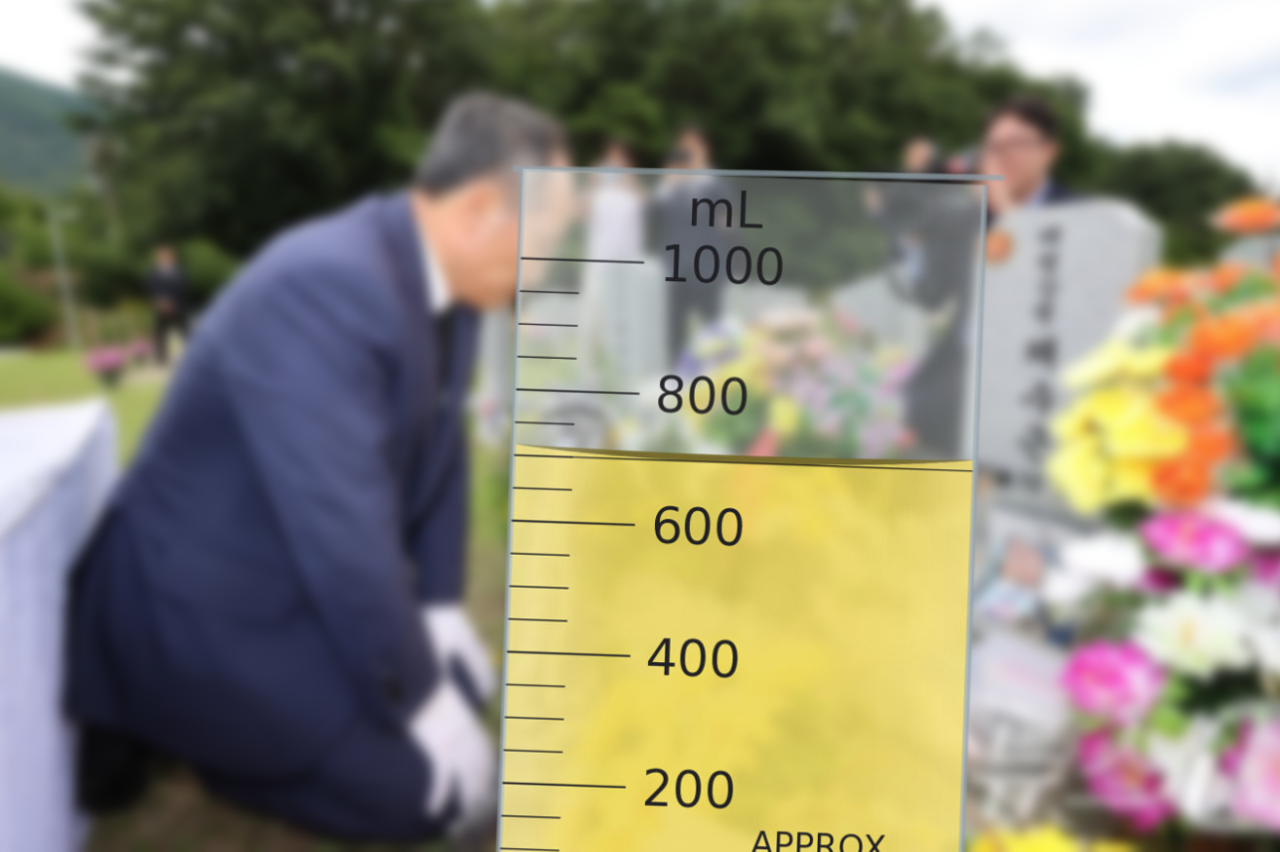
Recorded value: 700 mL
